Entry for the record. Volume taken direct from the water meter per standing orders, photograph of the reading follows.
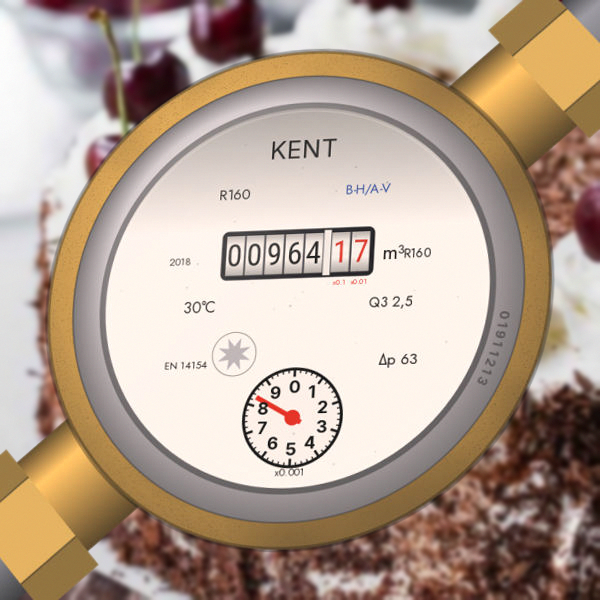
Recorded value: 964.178 m³
